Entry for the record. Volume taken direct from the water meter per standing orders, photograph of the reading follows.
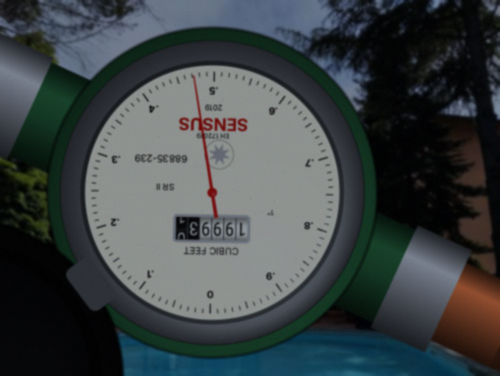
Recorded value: 199930.47 ft³
